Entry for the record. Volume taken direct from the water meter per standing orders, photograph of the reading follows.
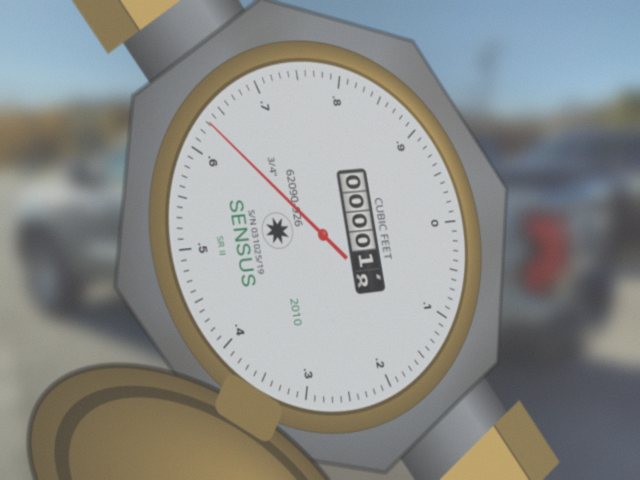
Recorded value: 17.63 ft³
